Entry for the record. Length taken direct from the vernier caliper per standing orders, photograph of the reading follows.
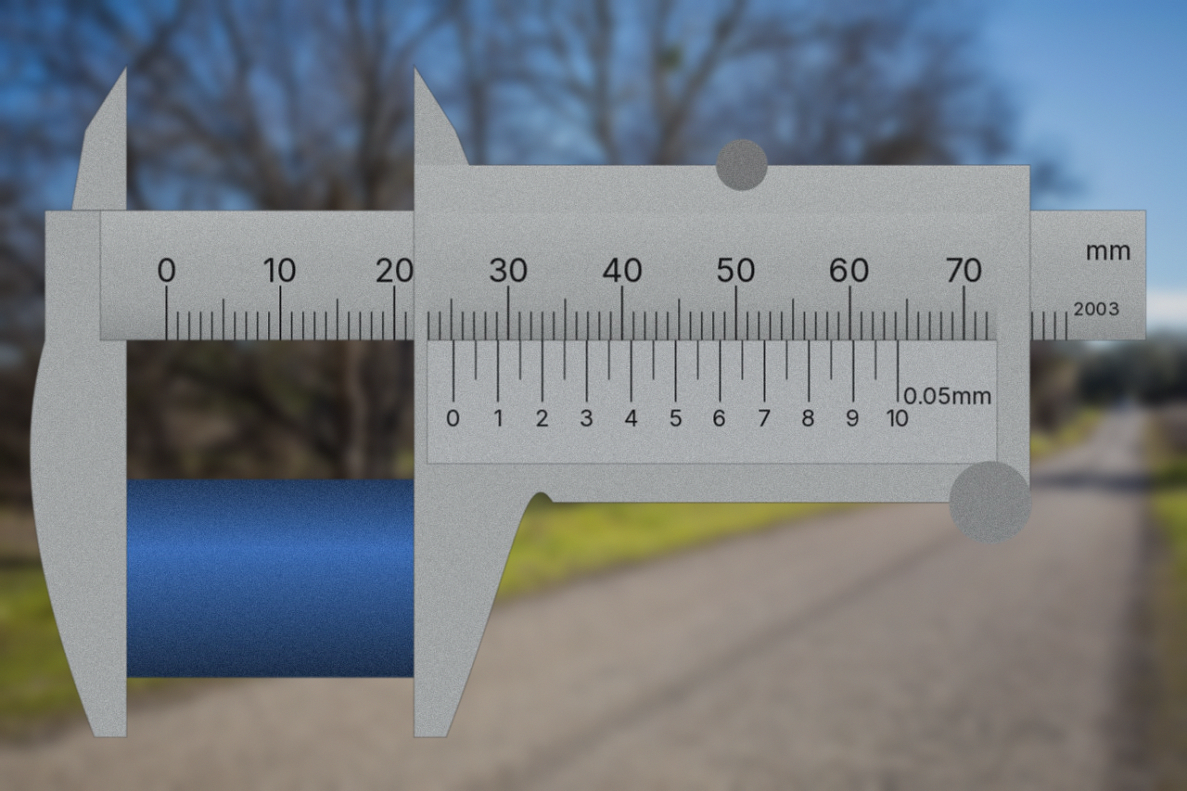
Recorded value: 25.2 mm
